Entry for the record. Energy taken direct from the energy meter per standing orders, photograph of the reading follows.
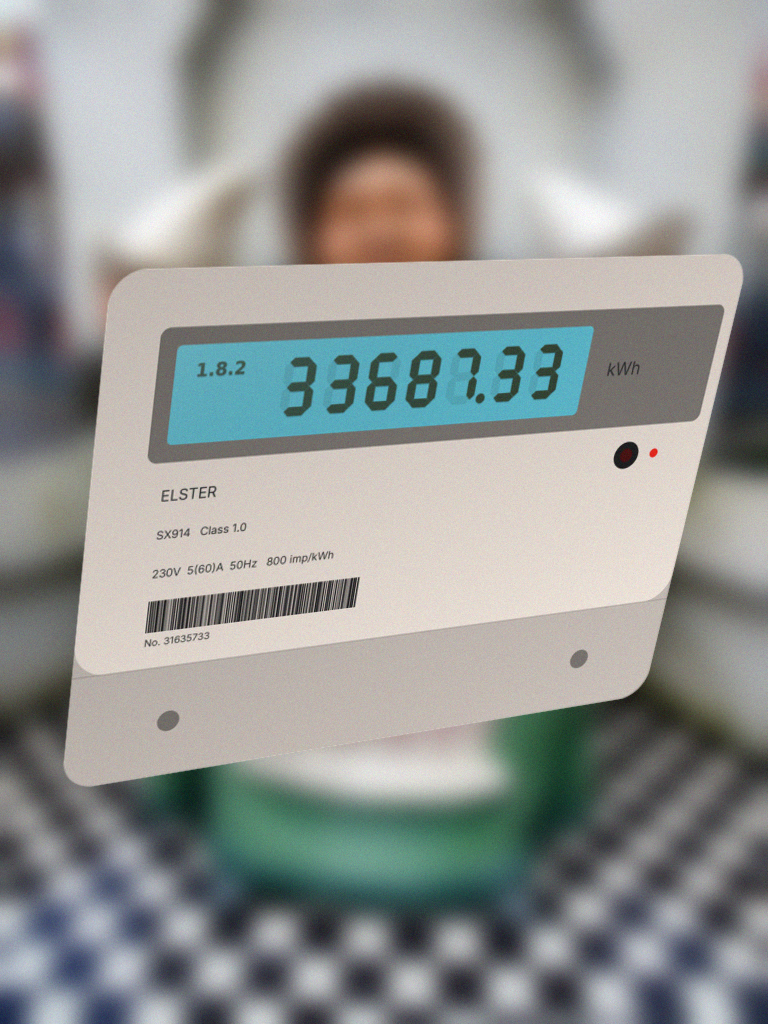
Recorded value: 33687.33 kWh
